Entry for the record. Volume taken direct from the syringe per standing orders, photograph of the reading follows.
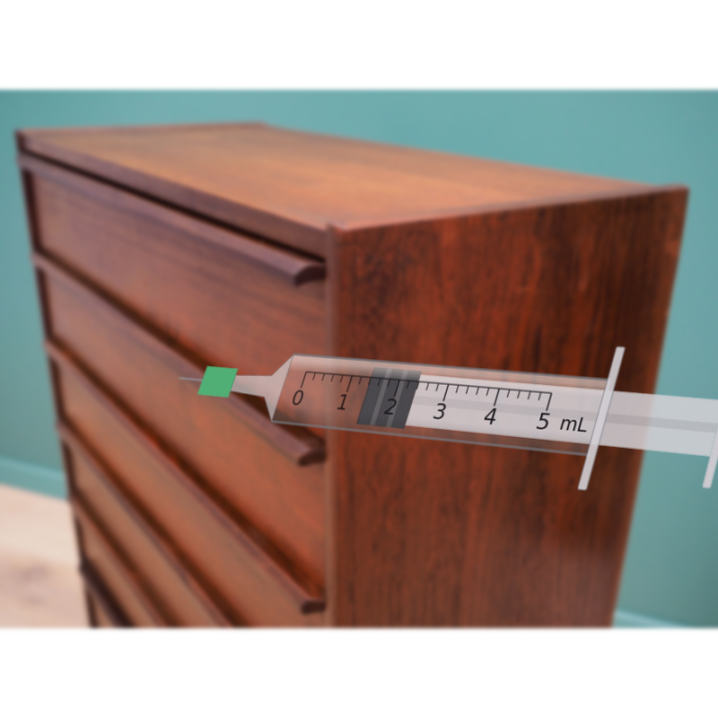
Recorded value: 1.4 mL
